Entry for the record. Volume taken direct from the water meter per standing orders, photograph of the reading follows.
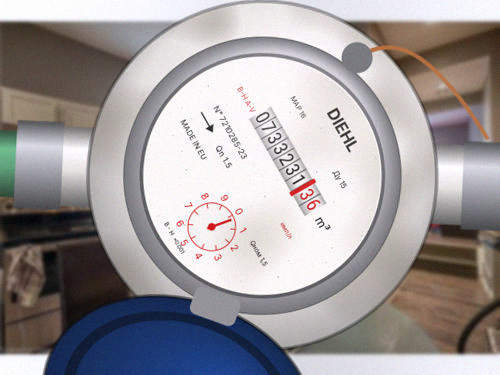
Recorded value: 733231.360 m³
